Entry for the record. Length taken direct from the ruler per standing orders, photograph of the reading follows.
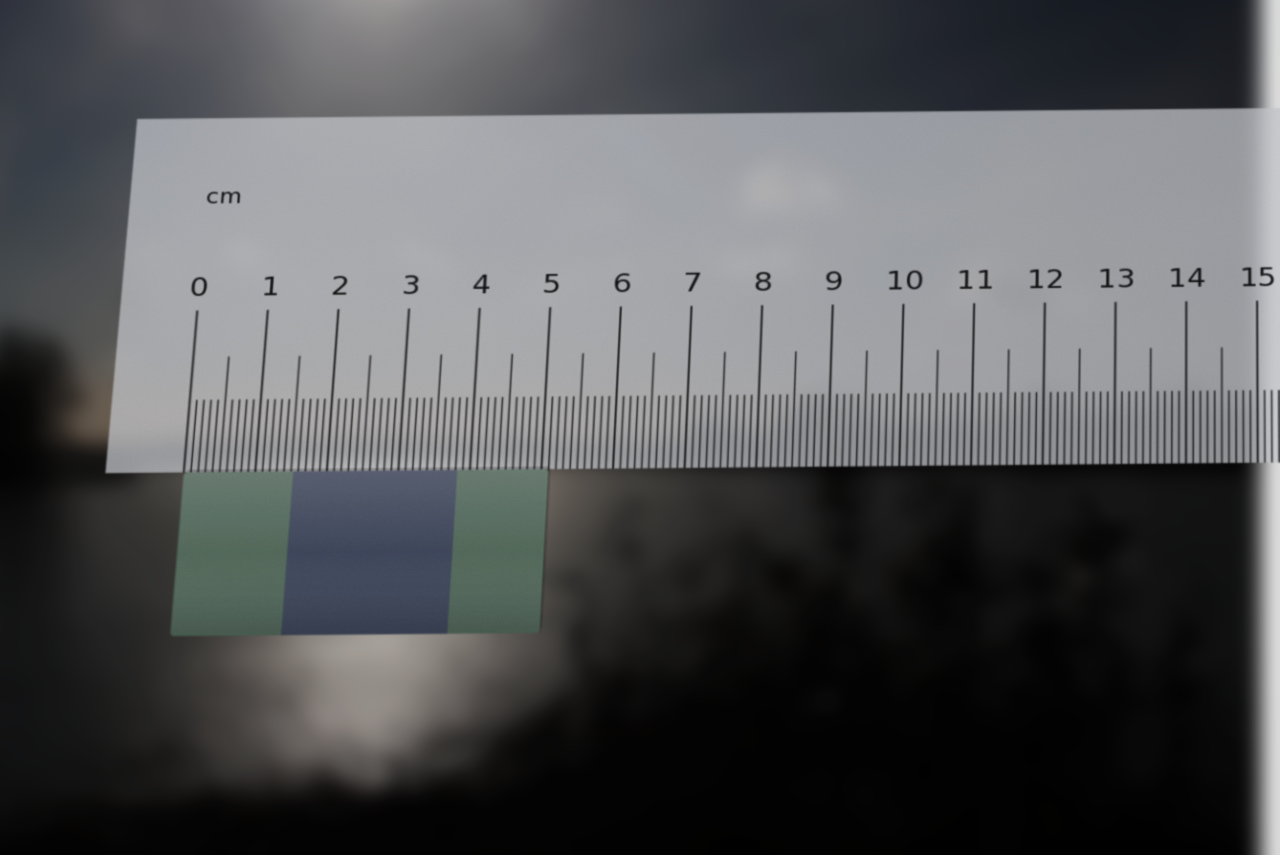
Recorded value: 5.1 cm
